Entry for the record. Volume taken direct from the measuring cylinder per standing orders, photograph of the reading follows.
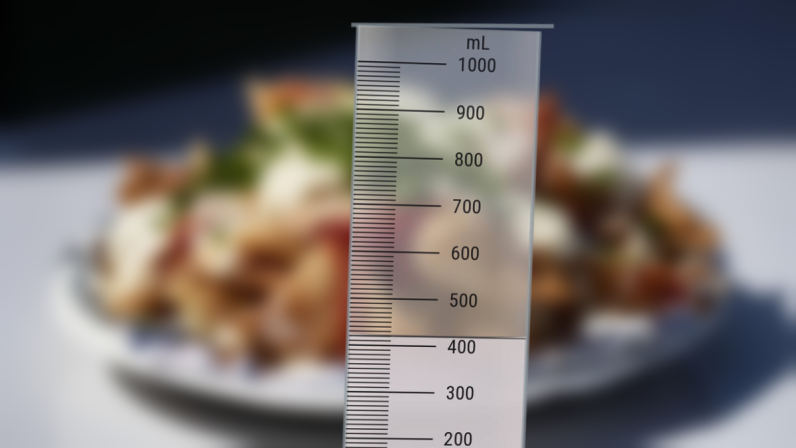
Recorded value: 420 mL
